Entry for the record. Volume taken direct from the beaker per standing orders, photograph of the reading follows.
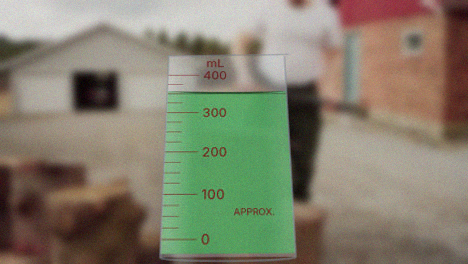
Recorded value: 350 mL
